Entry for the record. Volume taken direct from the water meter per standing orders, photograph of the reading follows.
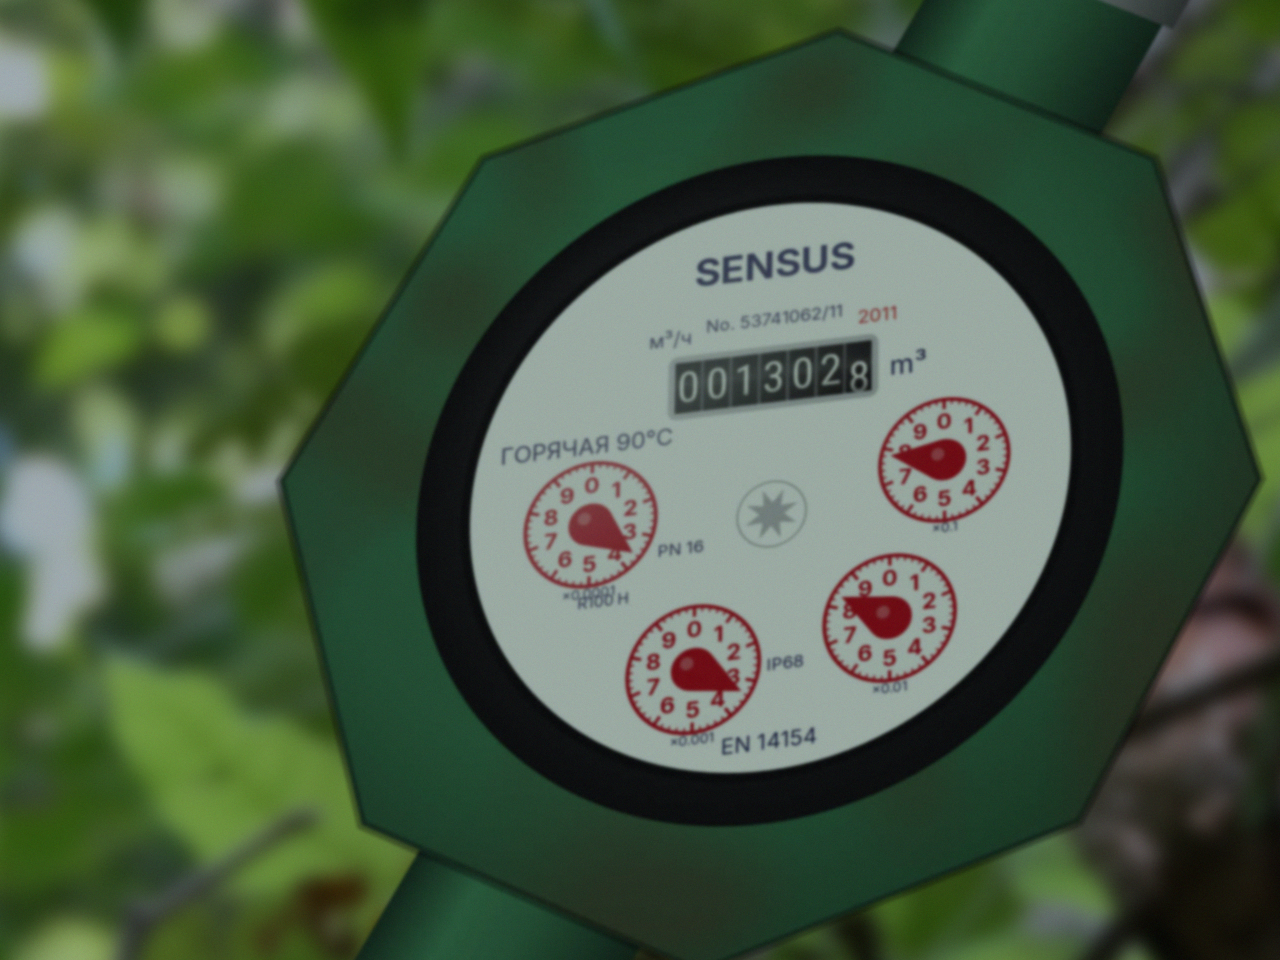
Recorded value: 13027.7833 m³
